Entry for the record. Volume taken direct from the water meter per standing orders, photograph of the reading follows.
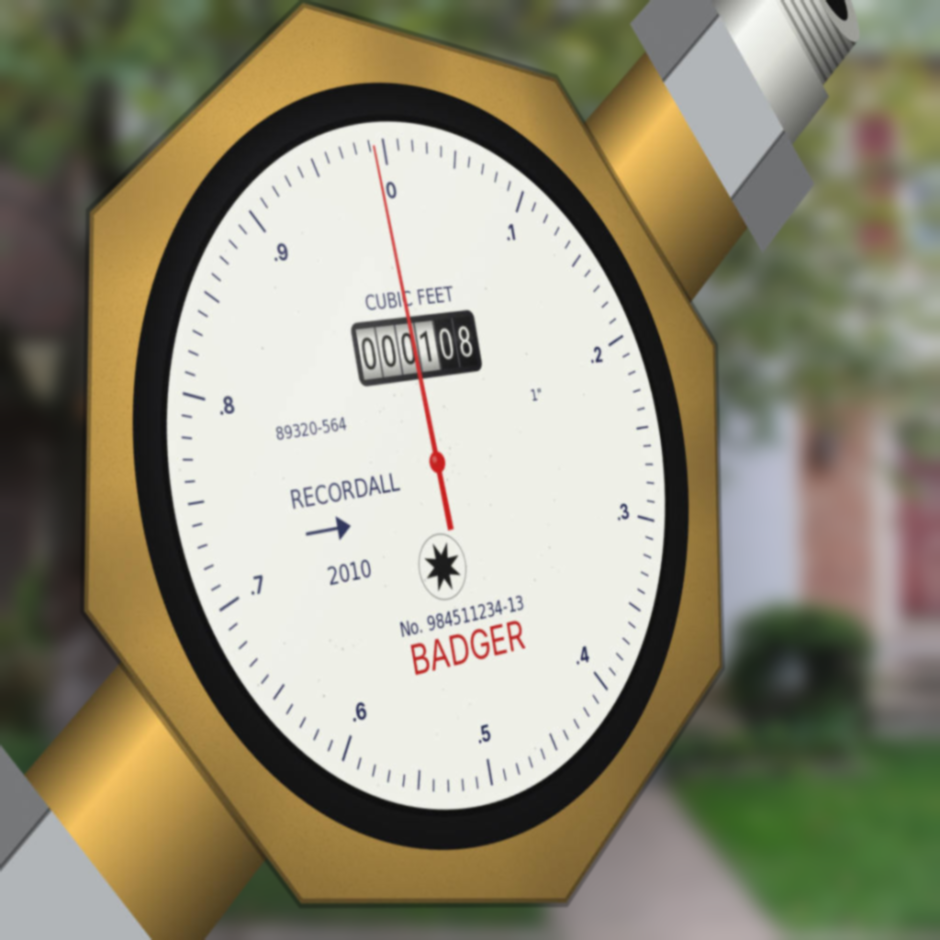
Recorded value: 107.99 ft³
